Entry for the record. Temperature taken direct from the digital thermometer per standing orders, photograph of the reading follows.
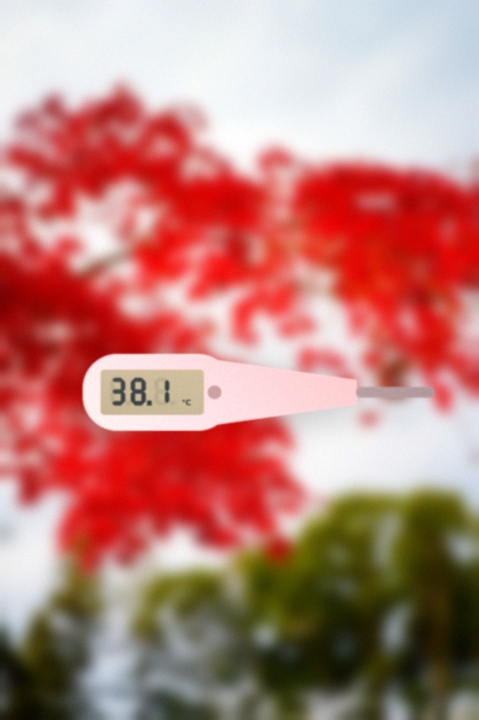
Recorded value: 38.1 °C
